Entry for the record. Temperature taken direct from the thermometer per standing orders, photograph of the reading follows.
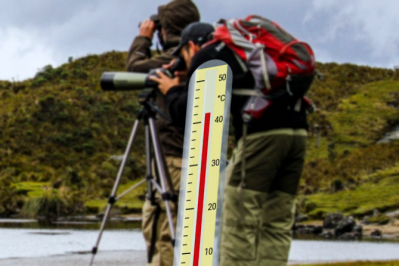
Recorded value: 42 °C
